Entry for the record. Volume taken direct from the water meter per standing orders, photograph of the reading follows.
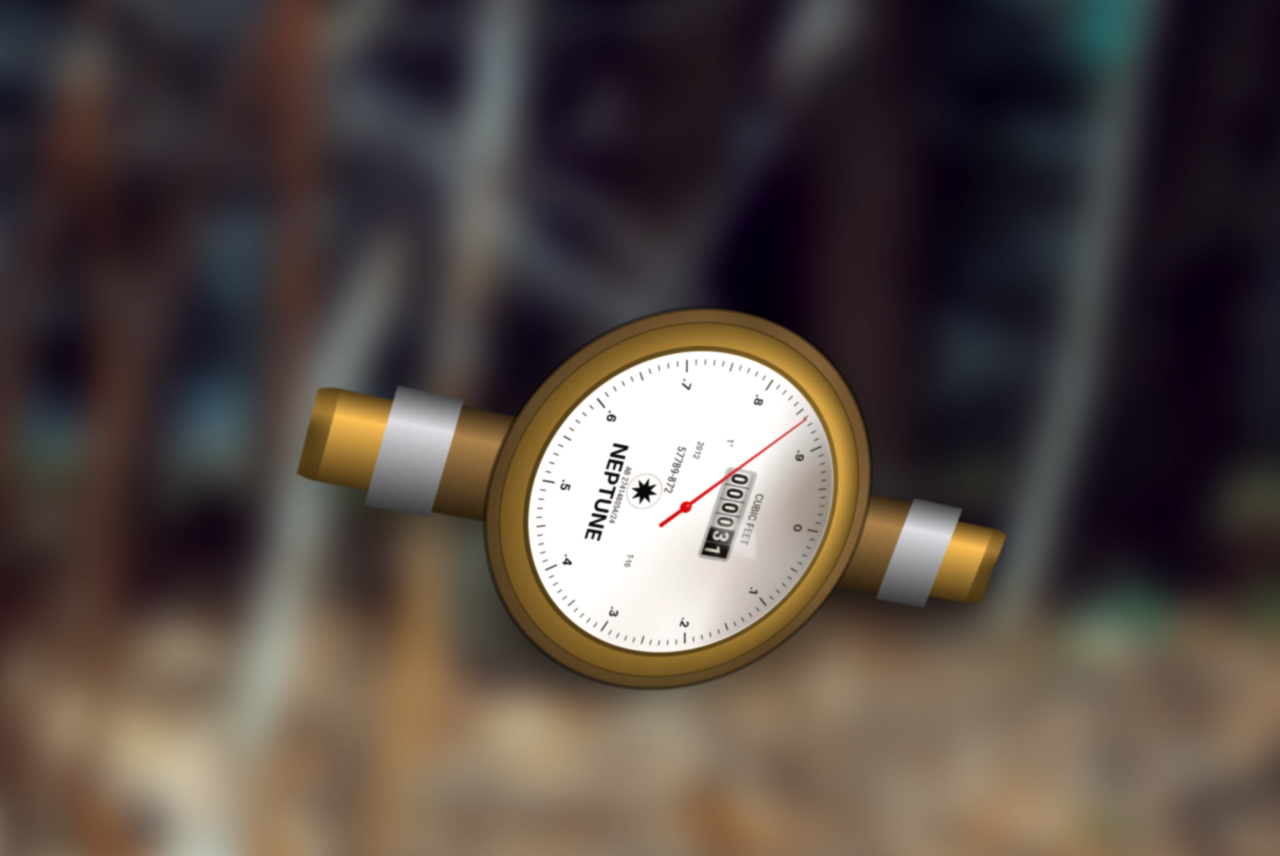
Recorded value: 30.86 ft³
